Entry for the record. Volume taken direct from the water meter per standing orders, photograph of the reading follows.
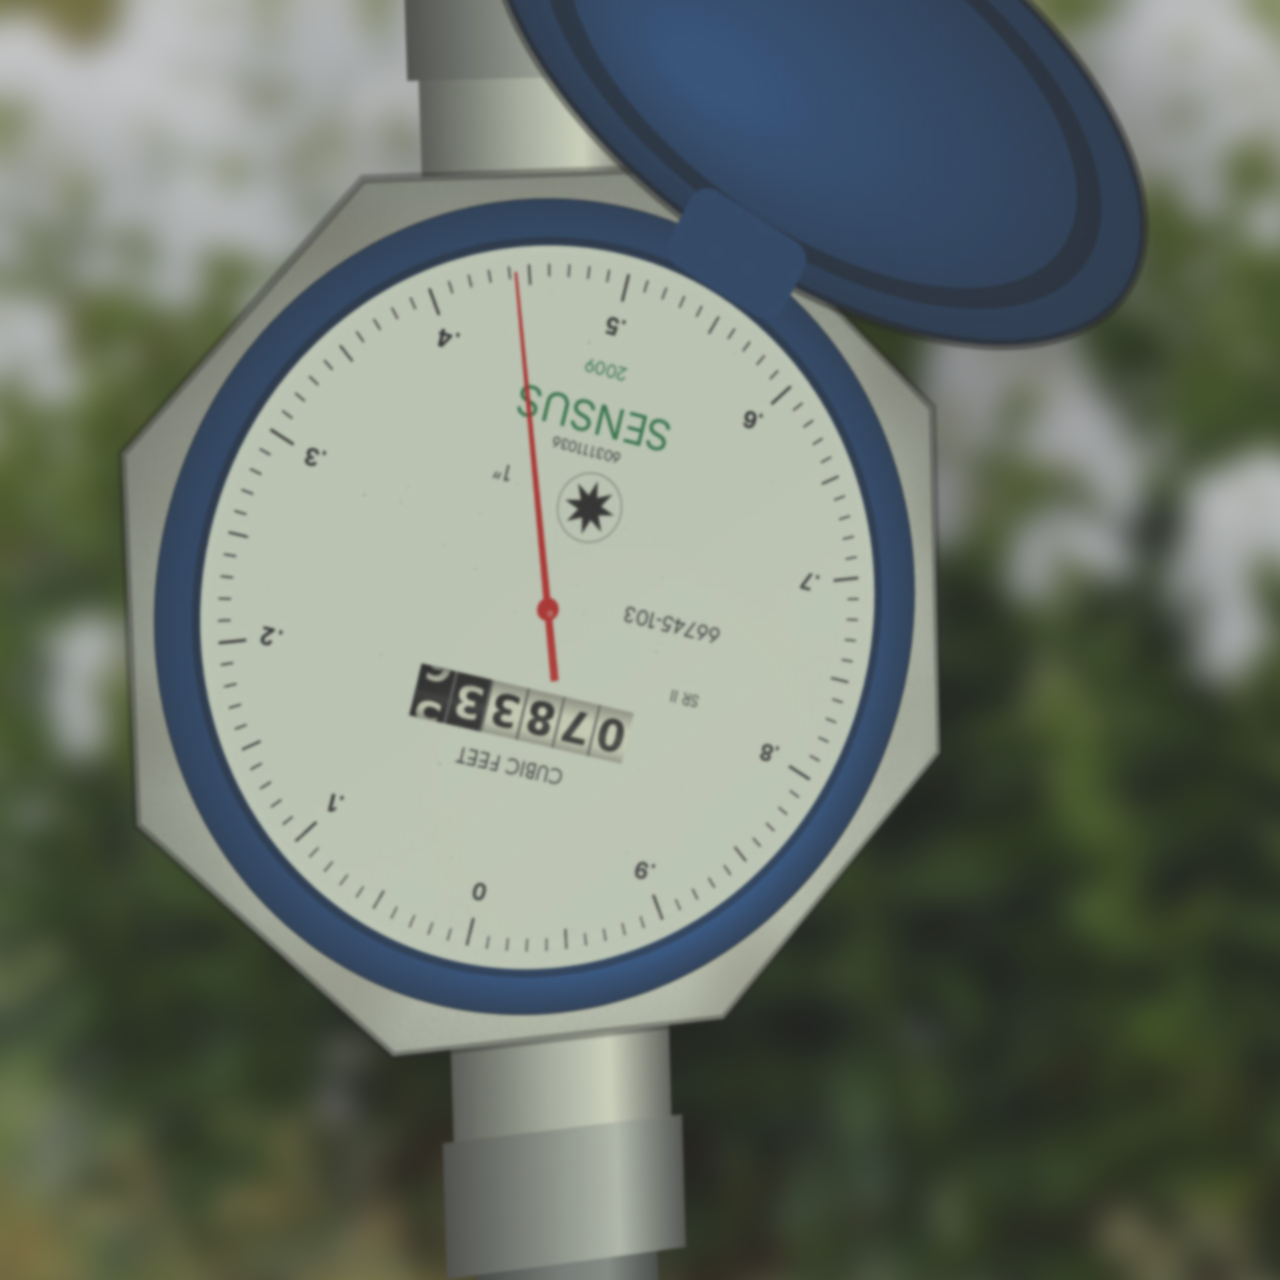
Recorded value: 78335.44 ft³
